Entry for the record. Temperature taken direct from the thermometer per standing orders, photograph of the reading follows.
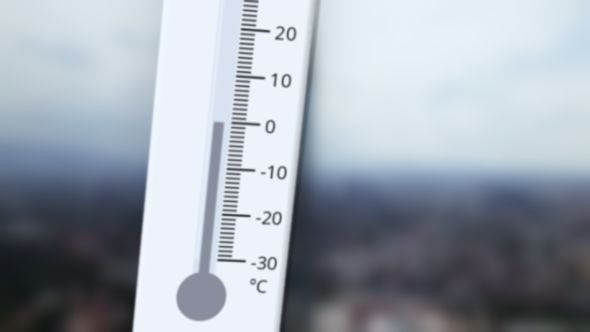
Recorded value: 0 °C
